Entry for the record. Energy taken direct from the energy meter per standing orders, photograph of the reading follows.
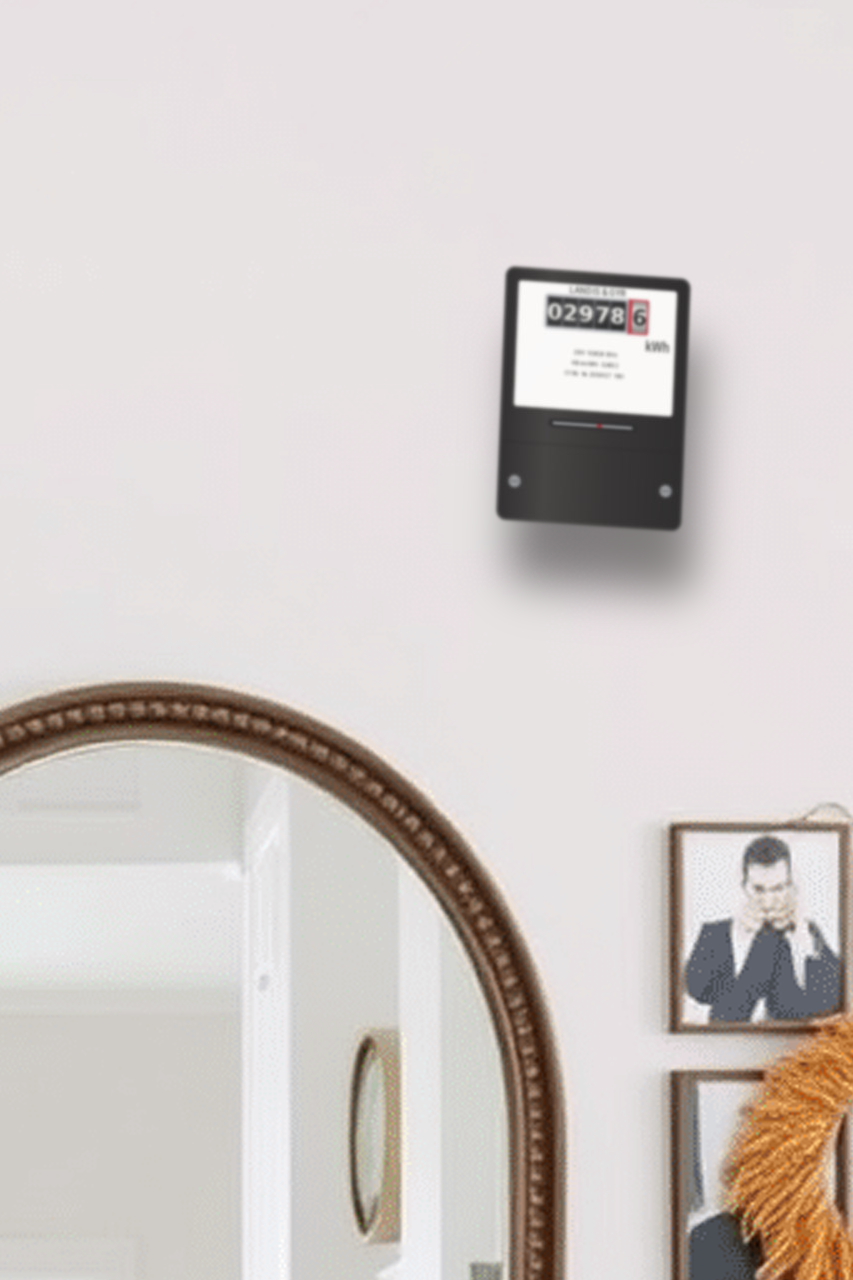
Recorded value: 2978.6 kWh
